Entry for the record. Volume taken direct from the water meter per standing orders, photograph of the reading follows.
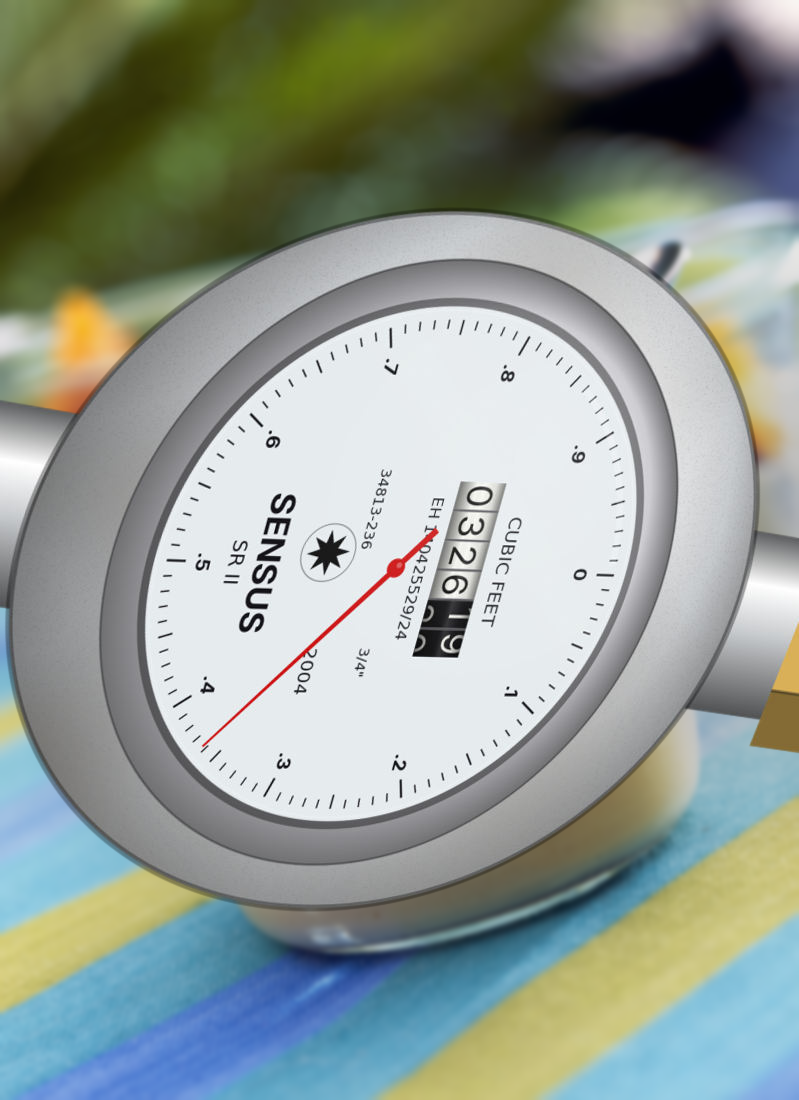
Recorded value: 32619.36 ft³
